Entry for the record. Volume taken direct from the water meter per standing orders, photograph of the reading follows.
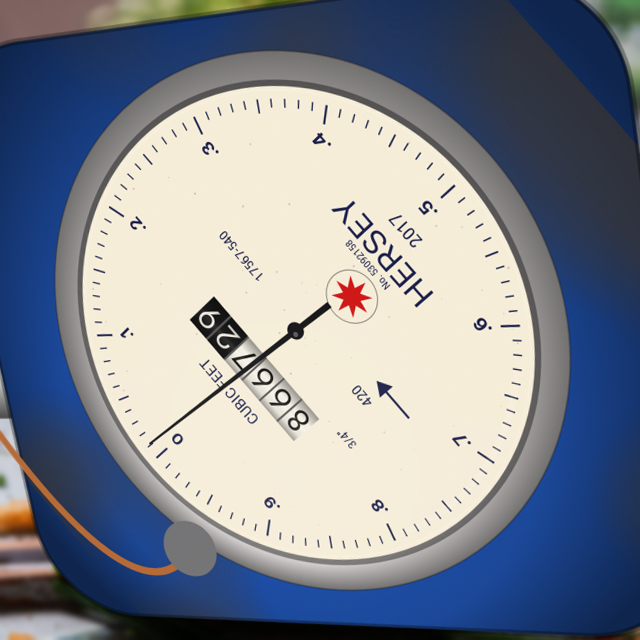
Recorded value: 866729.01 ft³
